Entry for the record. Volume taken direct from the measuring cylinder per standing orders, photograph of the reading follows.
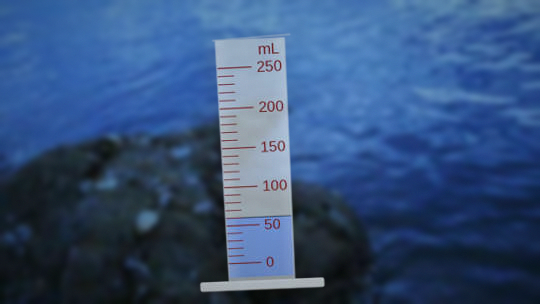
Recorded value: 60 mL
